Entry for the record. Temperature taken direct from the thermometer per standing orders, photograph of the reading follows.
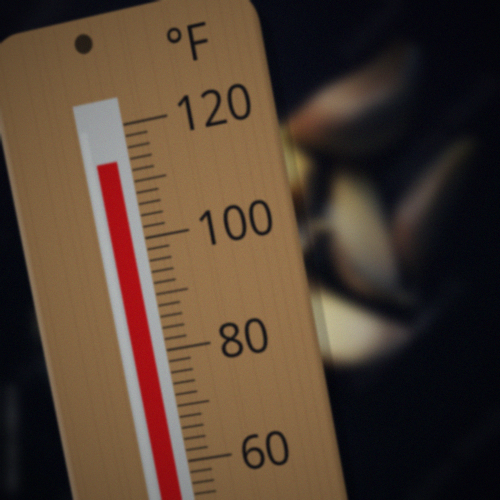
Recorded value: 114 °F
